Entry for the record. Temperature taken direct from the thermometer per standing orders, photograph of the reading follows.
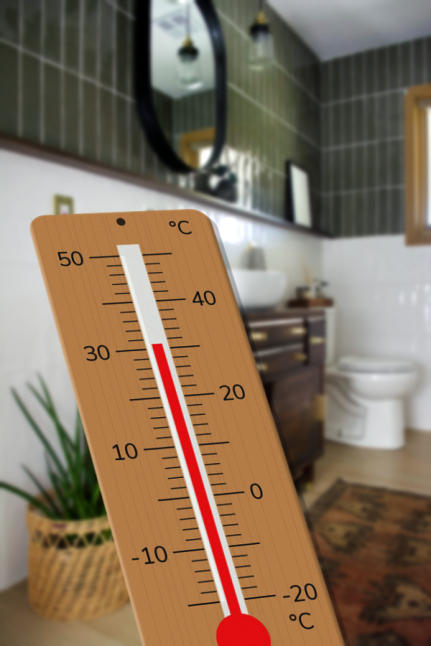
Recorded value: 31 °C
